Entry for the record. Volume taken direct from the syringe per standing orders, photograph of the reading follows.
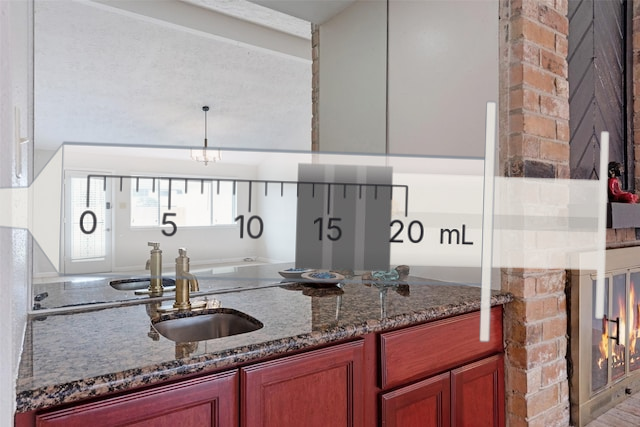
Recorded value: 13 mL
